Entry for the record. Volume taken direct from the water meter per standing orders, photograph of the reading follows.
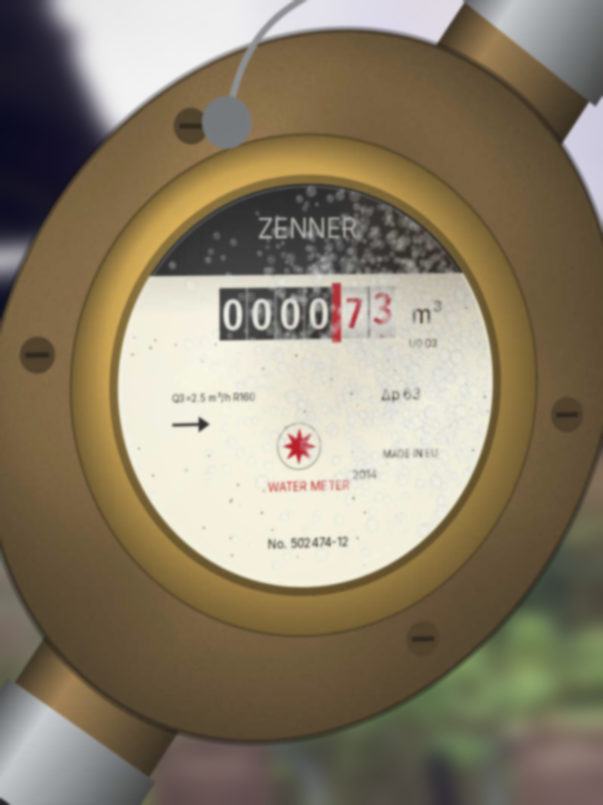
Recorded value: 0.73 m³
